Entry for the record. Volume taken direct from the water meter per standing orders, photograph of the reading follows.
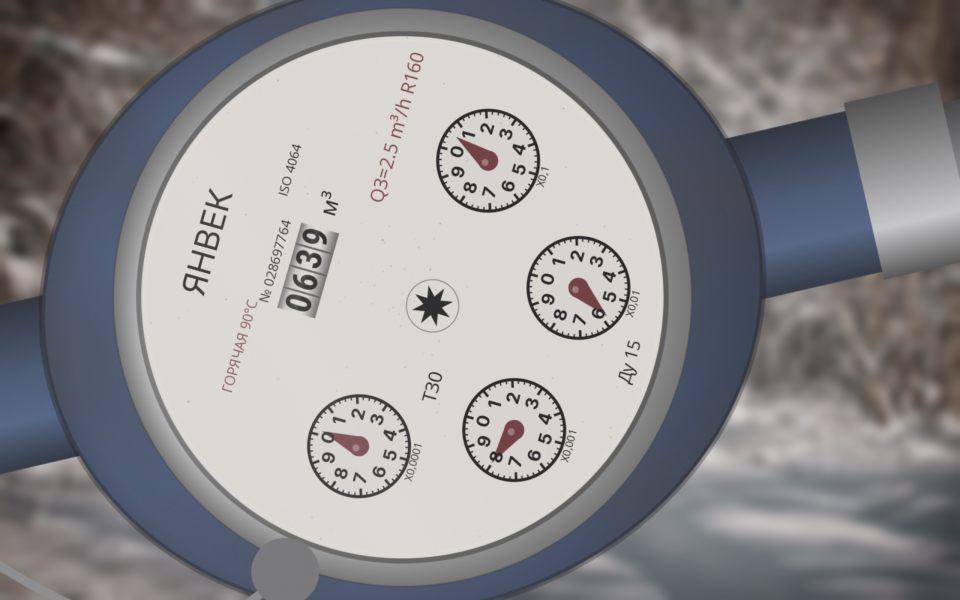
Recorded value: 639.0580 m³
